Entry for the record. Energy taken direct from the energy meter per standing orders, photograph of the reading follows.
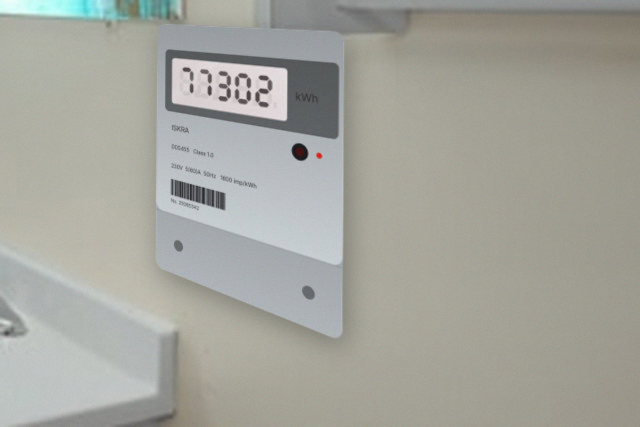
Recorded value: 77302 kWh
